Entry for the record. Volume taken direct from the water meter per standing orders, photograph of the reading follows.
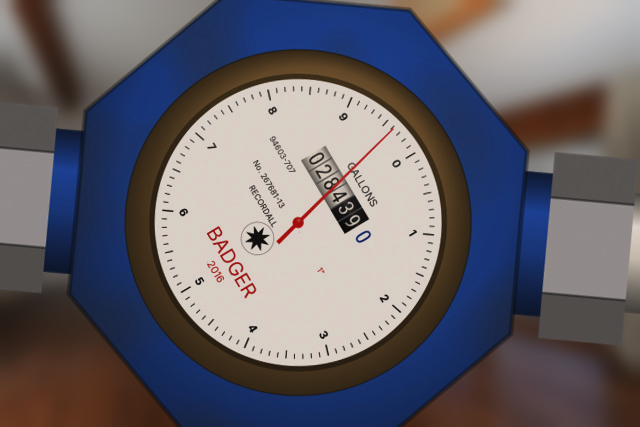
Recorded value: 284389.6 gal
